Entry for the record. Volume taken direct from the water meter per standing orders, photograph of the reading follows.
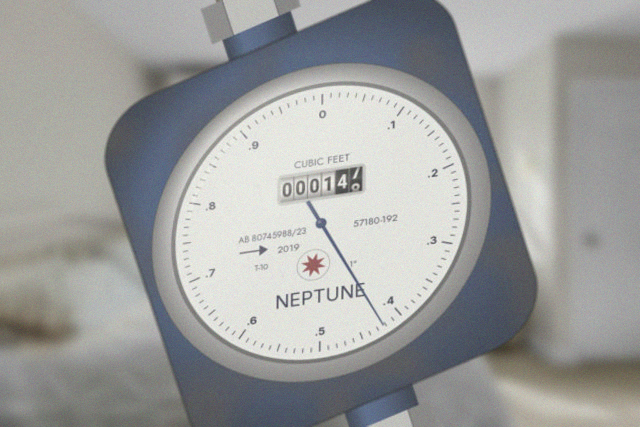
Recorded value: 147.42 ft³
